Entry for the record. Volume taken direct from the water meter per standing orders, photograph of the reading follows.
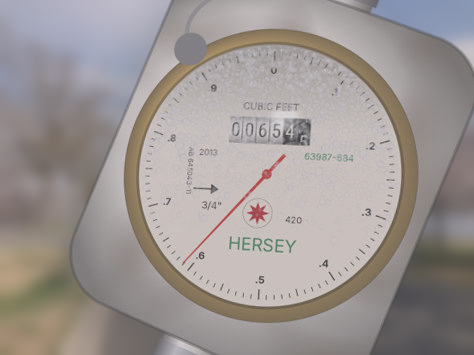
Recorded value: 6544.61 ft³
